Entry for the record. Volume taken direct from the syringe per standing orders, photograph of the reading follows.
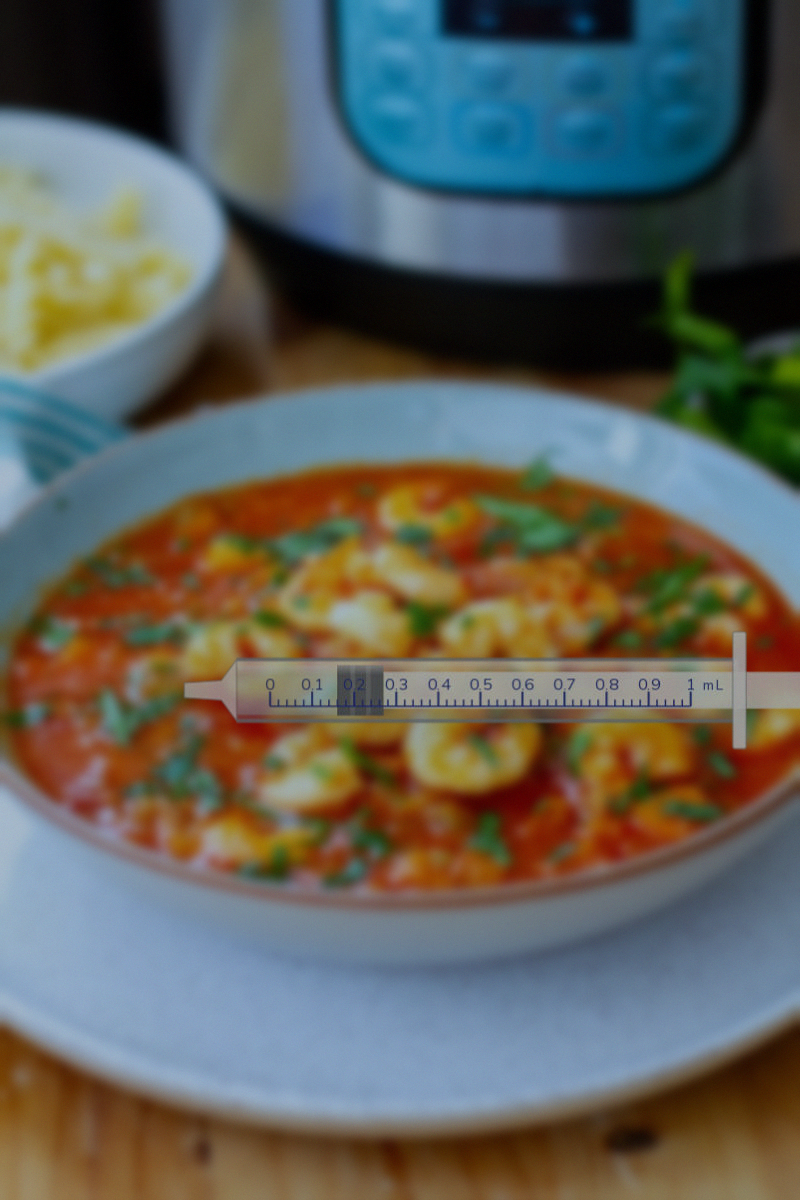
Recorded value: 0.16 mL
